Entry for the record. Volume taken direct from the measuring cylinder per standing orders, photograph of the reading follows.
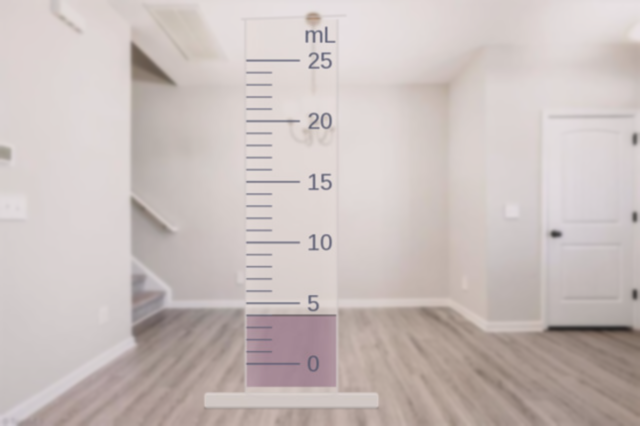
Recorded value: 4 mL
